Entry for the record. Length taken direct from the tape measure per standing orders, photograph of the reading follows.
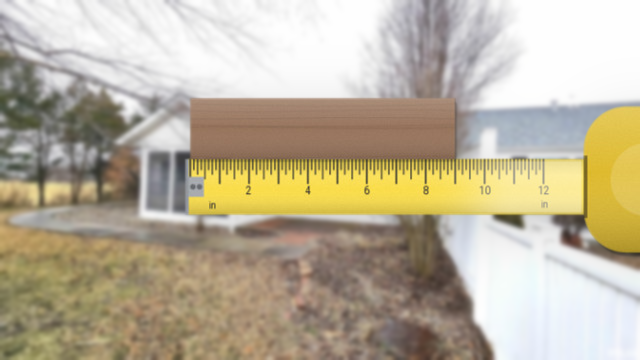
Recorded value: 9 in
